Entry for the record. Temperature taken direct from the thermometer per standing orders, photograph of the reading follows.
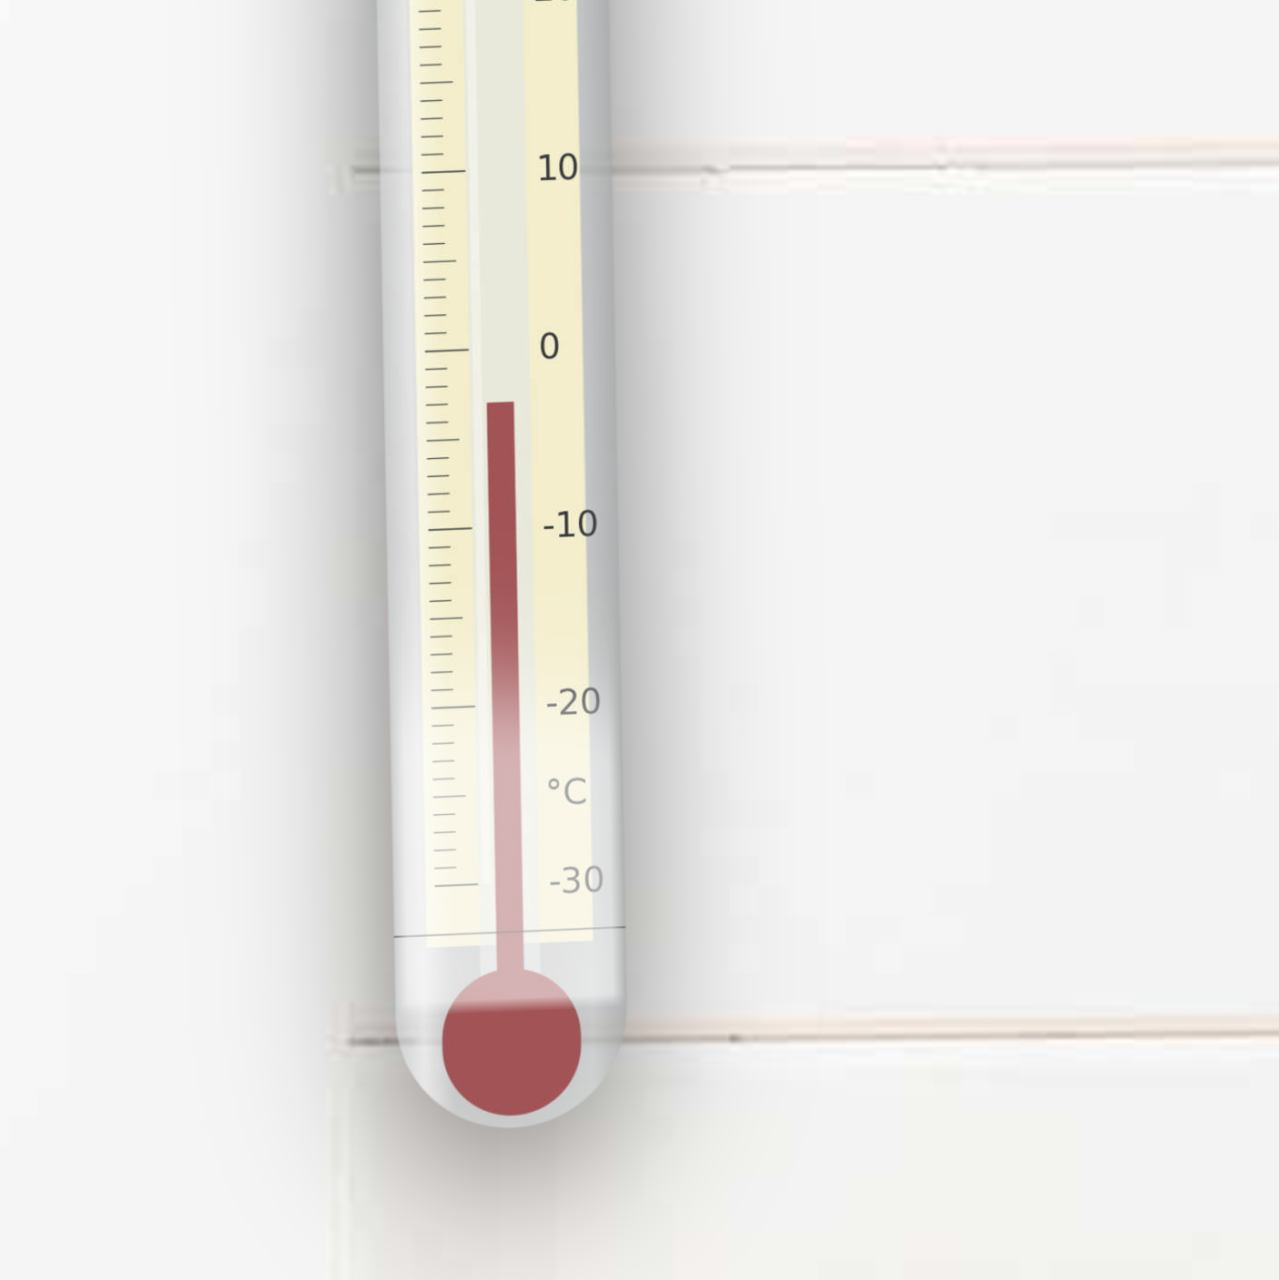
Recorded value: -3 °C
